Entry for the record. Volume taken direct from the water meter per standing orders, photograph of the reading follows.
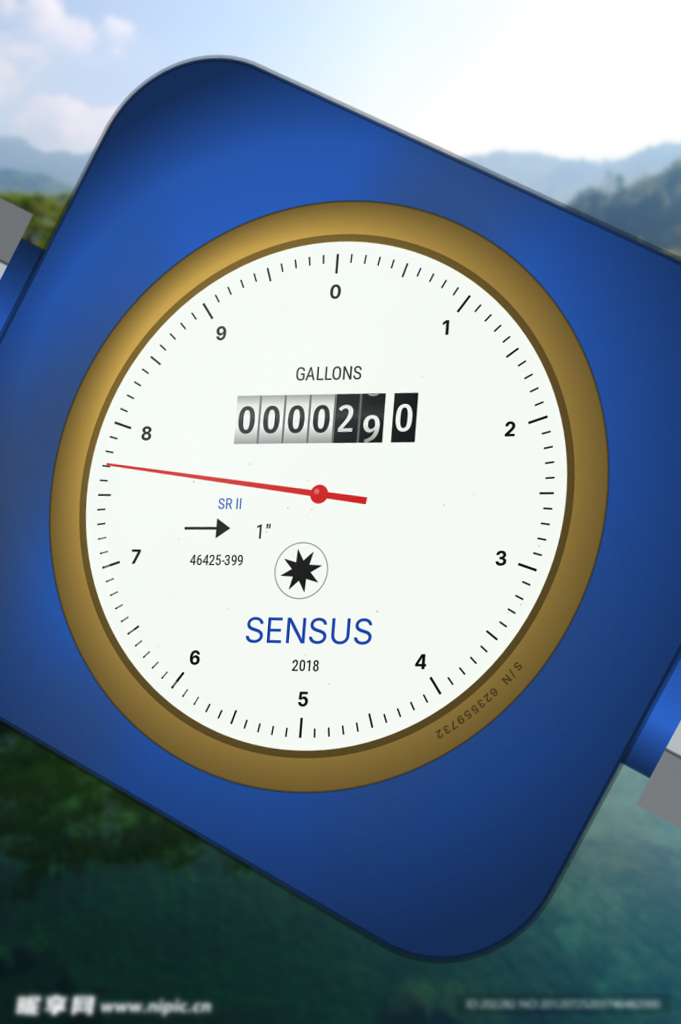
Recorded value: 287.7 gal
